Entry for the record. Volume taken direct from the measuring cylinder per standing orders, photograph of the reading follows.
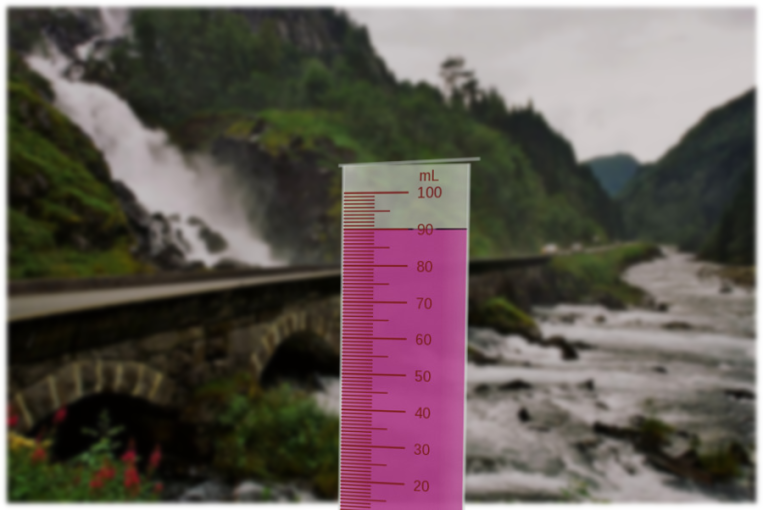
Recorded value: 90 mL
